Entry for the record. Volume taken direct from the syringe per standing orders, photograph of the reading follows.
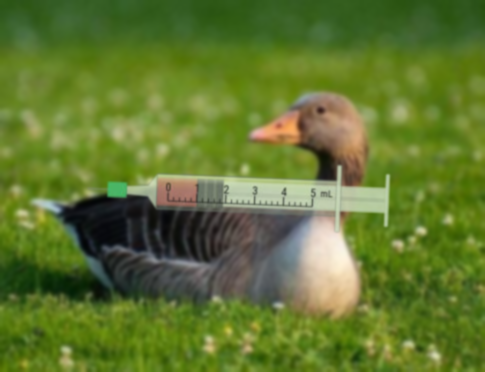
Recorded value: 1 mL
